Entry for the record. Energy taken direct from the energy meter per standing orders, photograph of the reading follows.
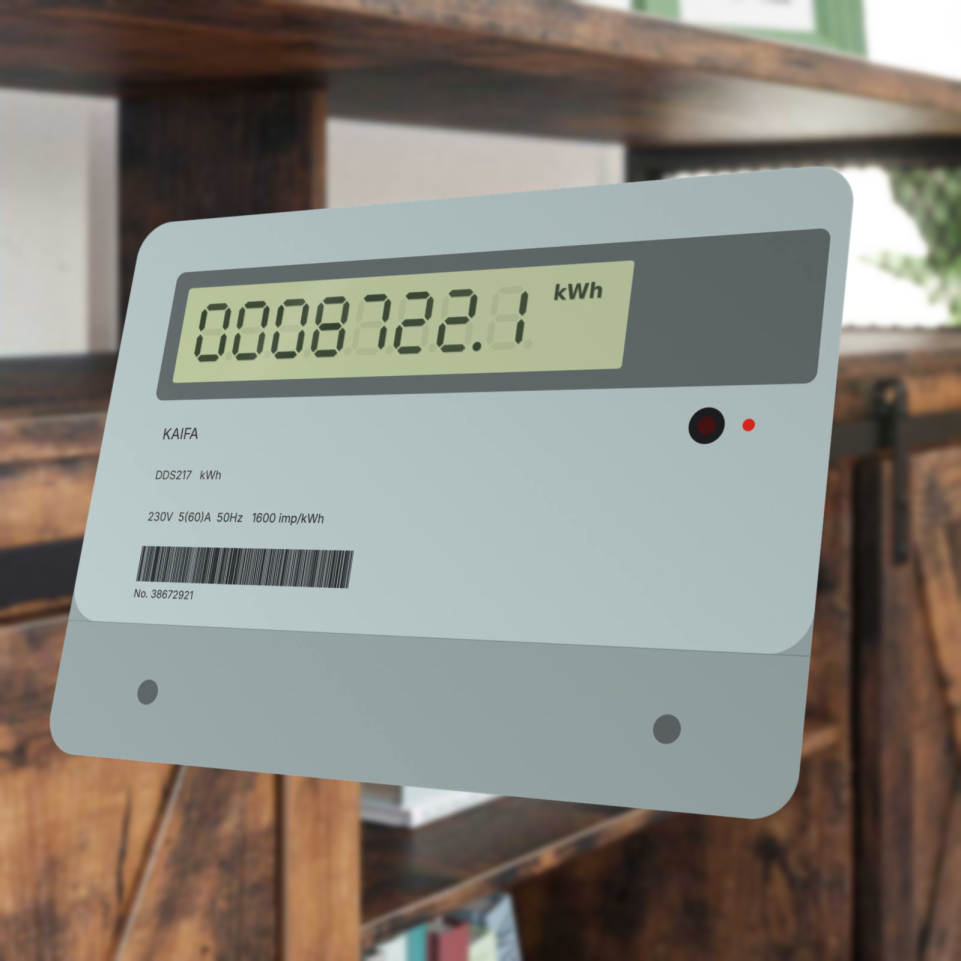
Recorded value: 8722.1 kWh
